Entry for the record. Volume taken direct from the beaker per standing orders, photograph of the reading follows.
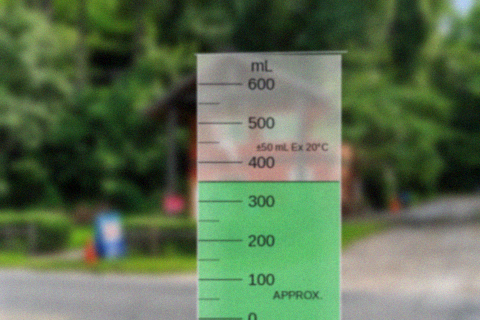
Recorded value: 350 mL
